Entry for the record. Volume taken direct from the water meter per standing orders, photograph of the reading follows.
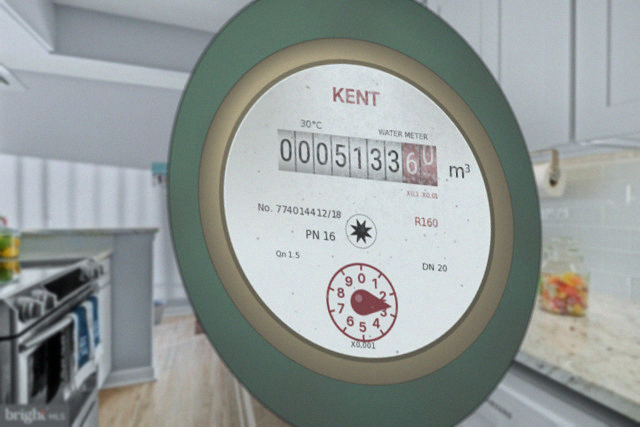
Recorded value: 5133.602 m³
